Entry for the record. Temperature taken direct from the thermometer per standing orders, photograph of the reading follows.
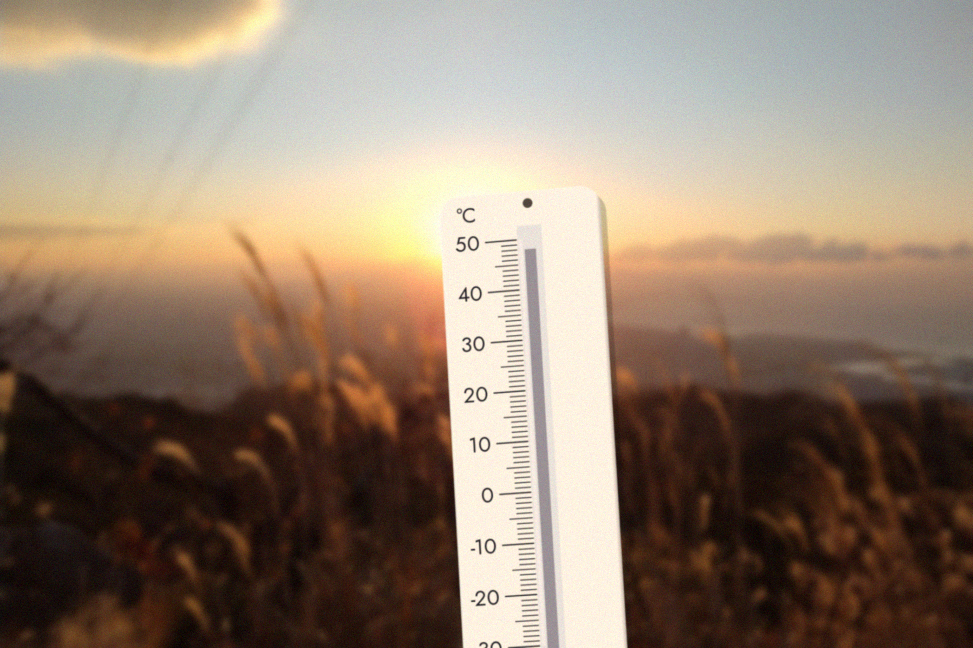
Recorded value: 48 °C
